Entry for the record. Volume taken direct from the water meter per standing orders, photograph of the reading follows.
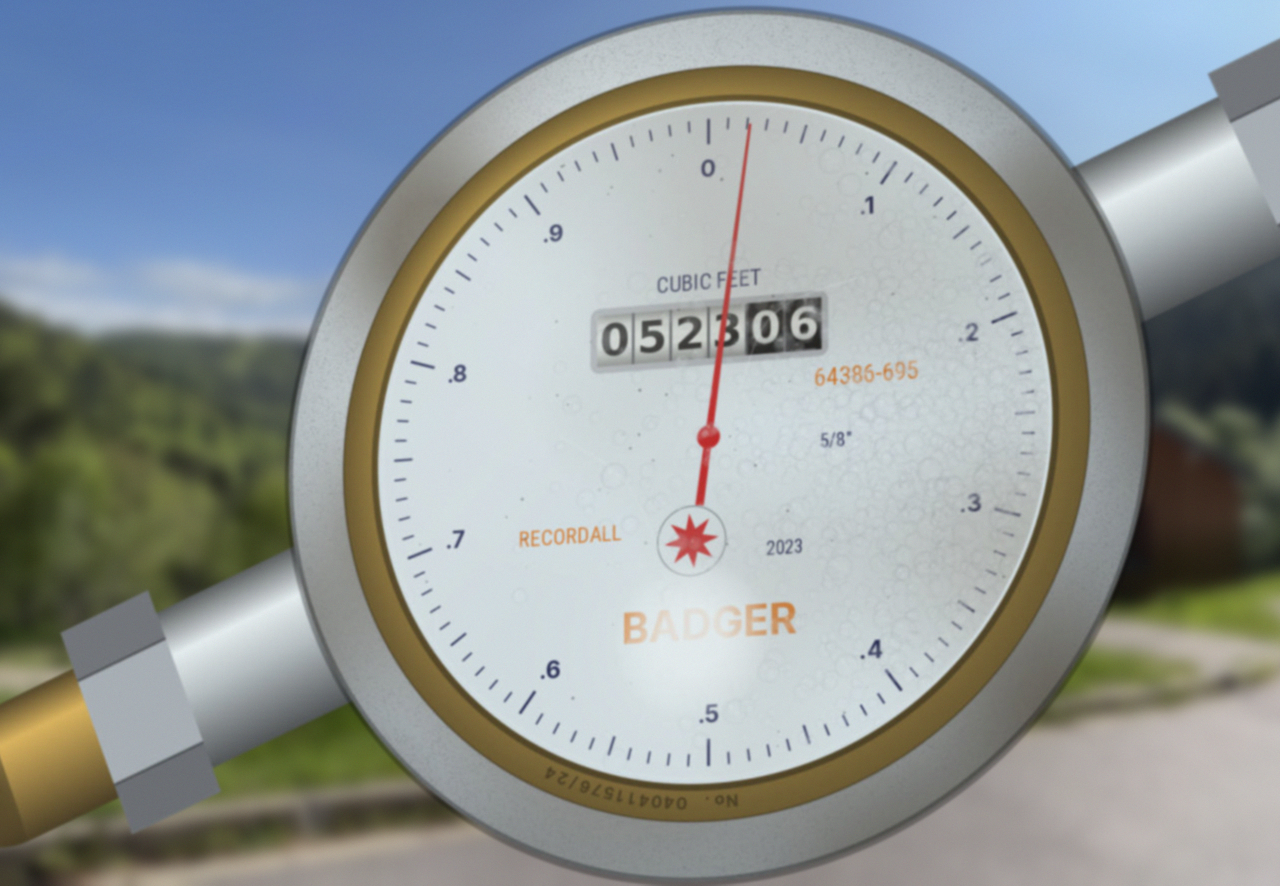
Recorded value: 52306.02 ft³
